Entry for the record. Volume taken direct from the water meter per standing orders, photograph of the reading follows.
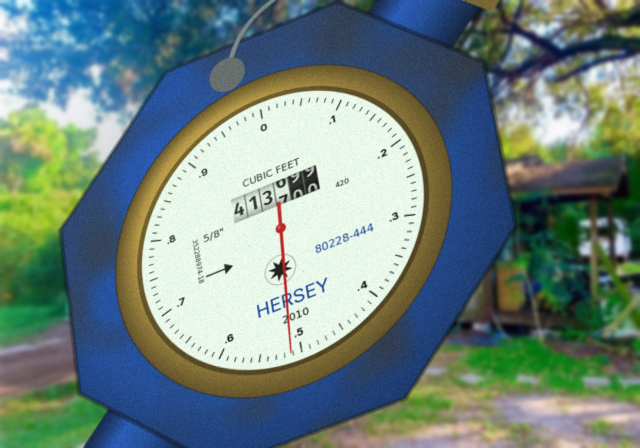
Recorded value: 413699.51 ft³
